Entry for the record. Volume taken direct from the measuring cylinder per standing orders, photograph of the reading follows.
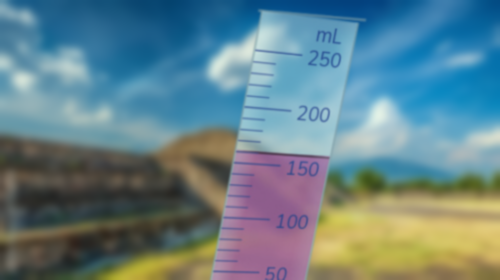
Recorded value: 160 mL
